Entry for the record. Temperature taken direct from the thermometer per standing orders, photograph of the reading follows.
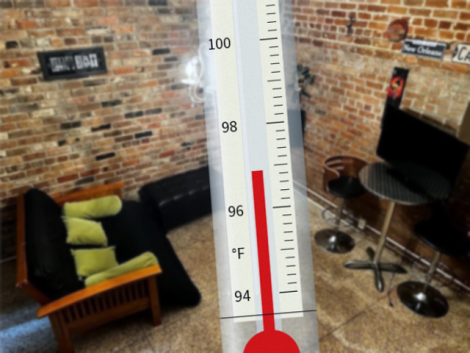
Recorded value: 96.9 °F
